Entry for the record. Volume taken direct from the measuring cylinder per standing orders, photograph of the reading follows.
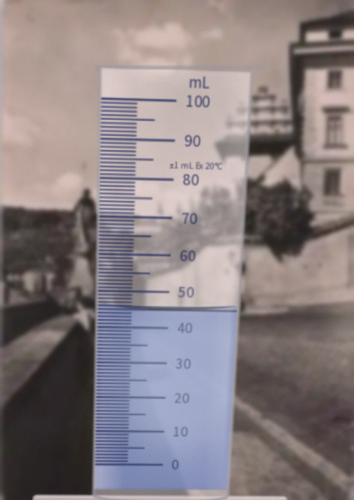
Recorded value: 45 mL
